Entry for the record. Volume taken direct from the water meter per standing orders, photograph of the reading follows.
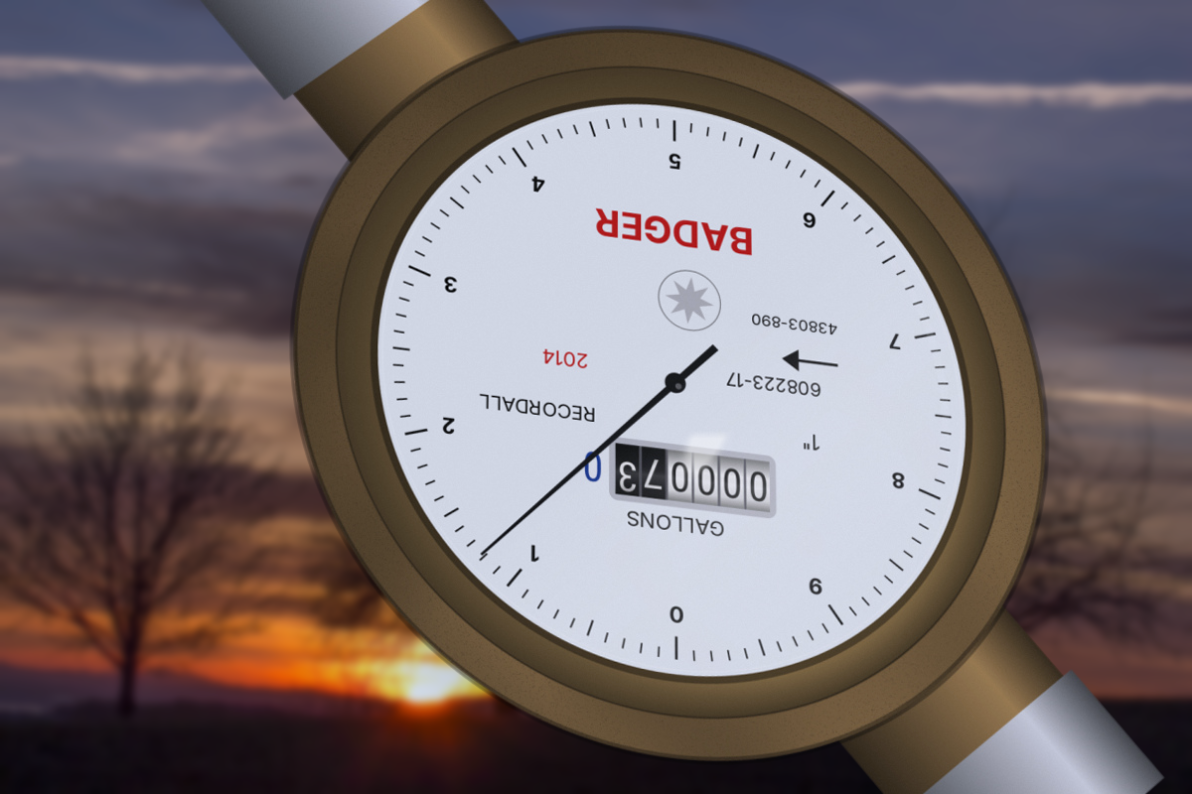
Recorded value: 731.2 gal
